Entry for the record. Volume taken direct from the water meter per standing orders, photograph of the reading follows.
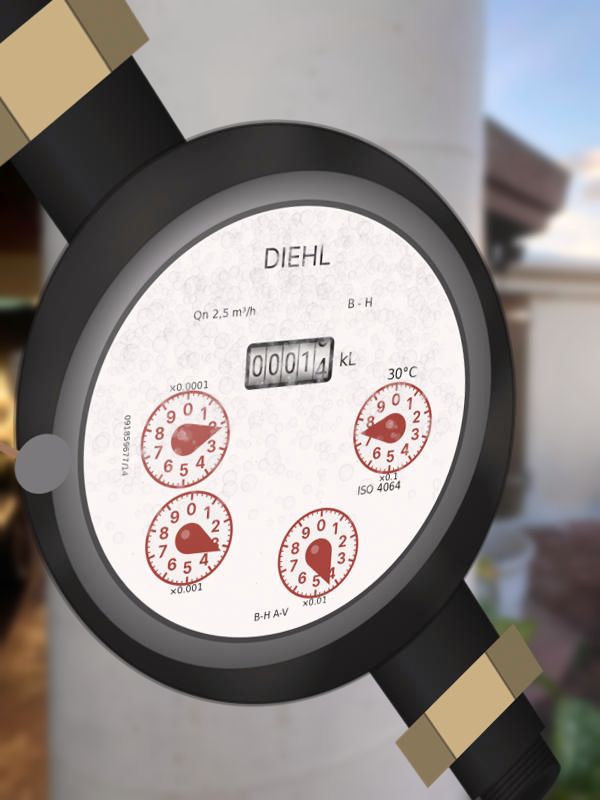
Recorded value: 13.7432 kL
